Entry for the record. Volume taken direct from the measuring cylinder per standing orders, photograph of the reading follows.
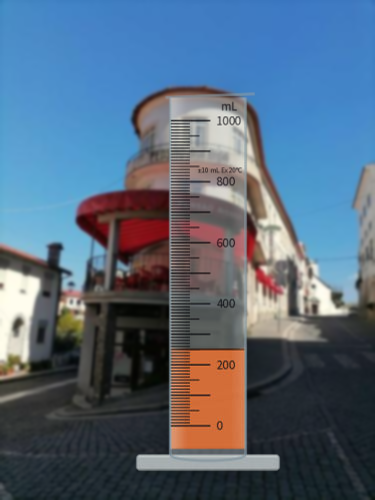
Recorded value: 250 mL
